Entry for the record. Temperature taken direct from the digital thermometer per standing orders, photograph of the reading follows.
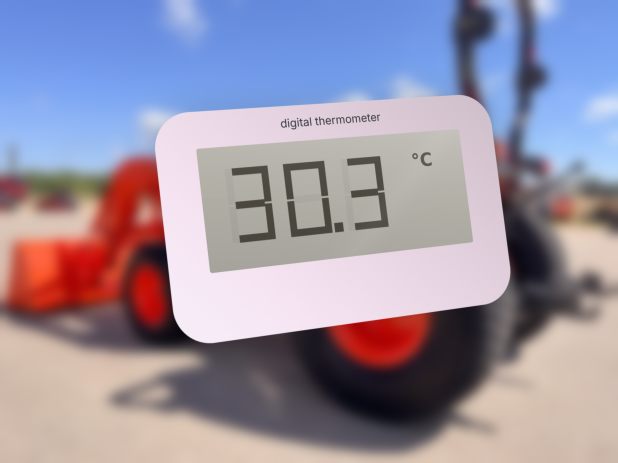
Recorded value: 30.3 °C
